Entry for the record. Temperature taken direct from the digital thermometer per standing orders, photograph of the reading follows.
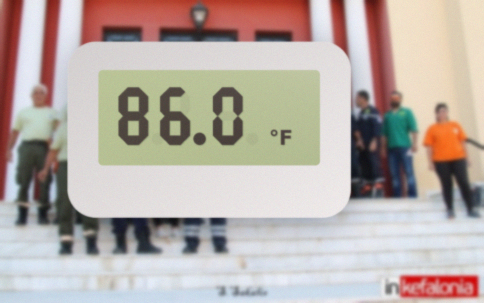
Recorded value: 86.0 °F
